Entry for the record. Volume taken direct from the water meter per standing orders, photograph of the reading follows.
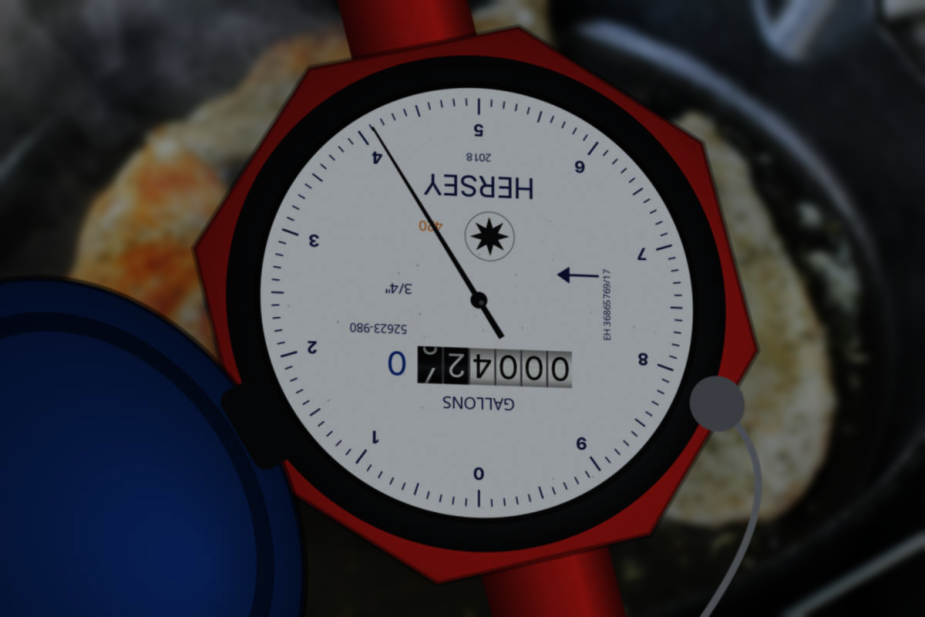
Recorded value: 4274.1 gal
